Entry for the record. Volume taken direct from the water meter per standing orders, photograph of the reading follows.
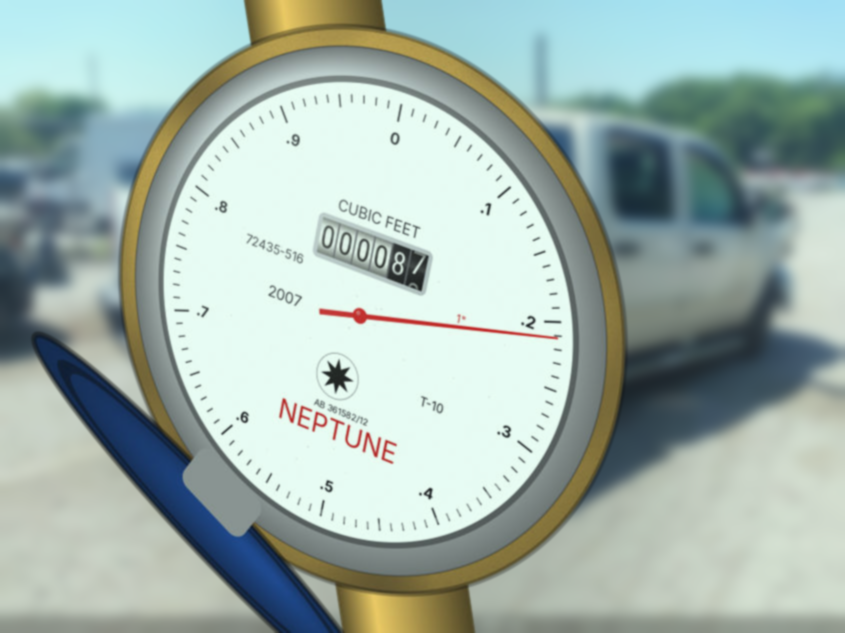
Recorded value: 87.21 ft³
